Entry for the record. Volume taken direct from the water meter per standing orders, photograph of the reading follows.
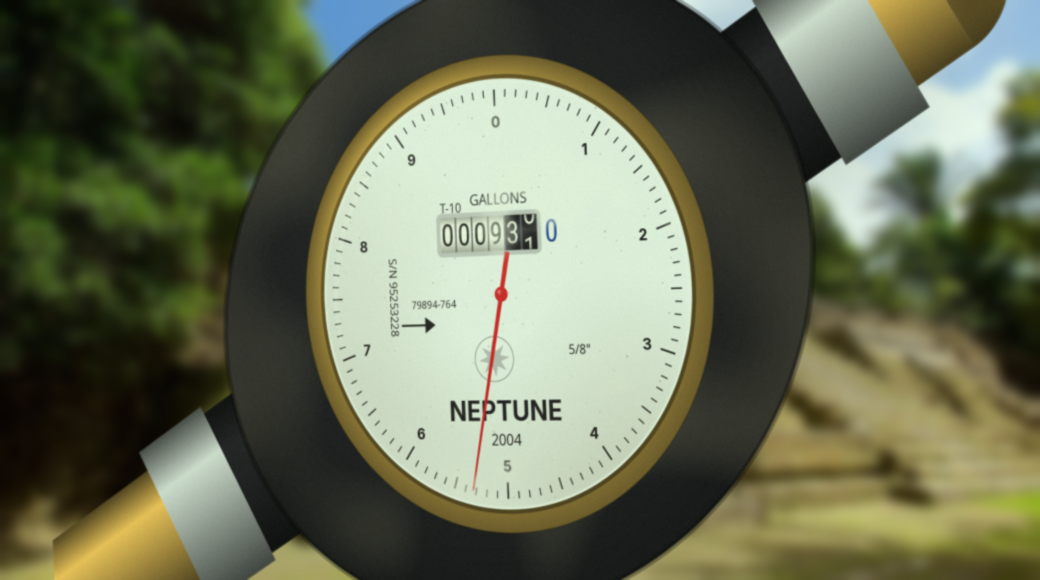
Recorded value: 9305.3 gal
